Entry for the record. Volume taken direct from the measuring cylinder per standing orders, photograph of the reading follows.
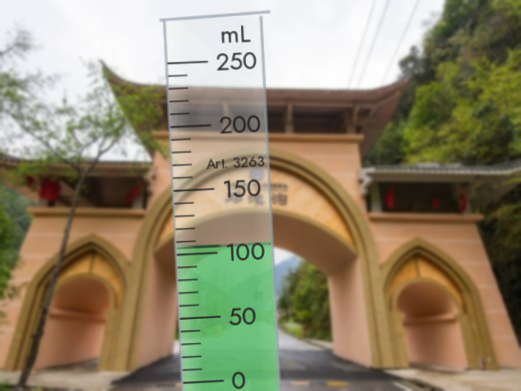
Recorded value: 105 mL
